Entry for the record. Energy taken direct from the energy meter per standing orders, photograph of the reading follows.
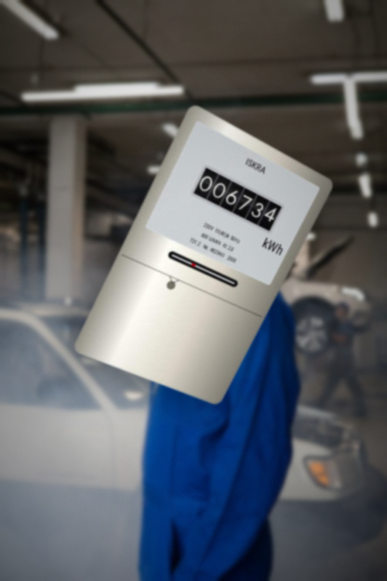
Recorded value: 6734 kWh
